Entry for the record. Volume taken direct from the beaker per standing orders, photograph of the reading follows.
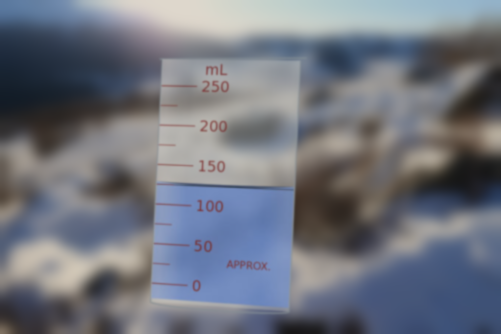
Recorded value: 125 mL
